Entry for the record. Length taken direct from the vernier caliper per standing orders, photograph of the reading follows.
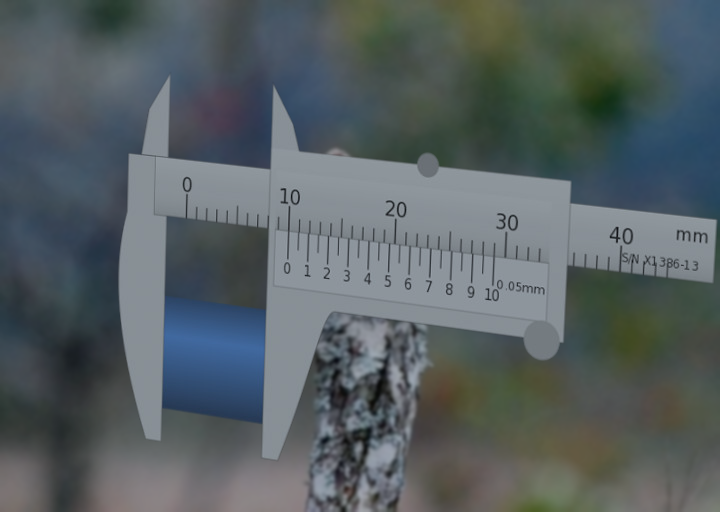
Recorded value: 10.0 mm
